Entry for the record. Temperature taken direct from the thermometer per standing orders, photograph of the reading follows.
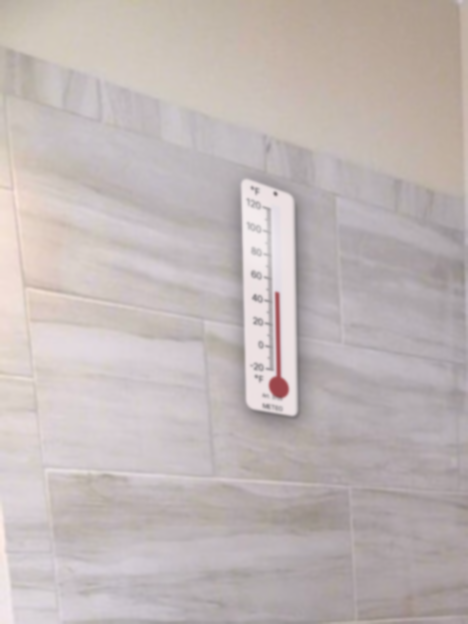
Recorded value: 50 °F
